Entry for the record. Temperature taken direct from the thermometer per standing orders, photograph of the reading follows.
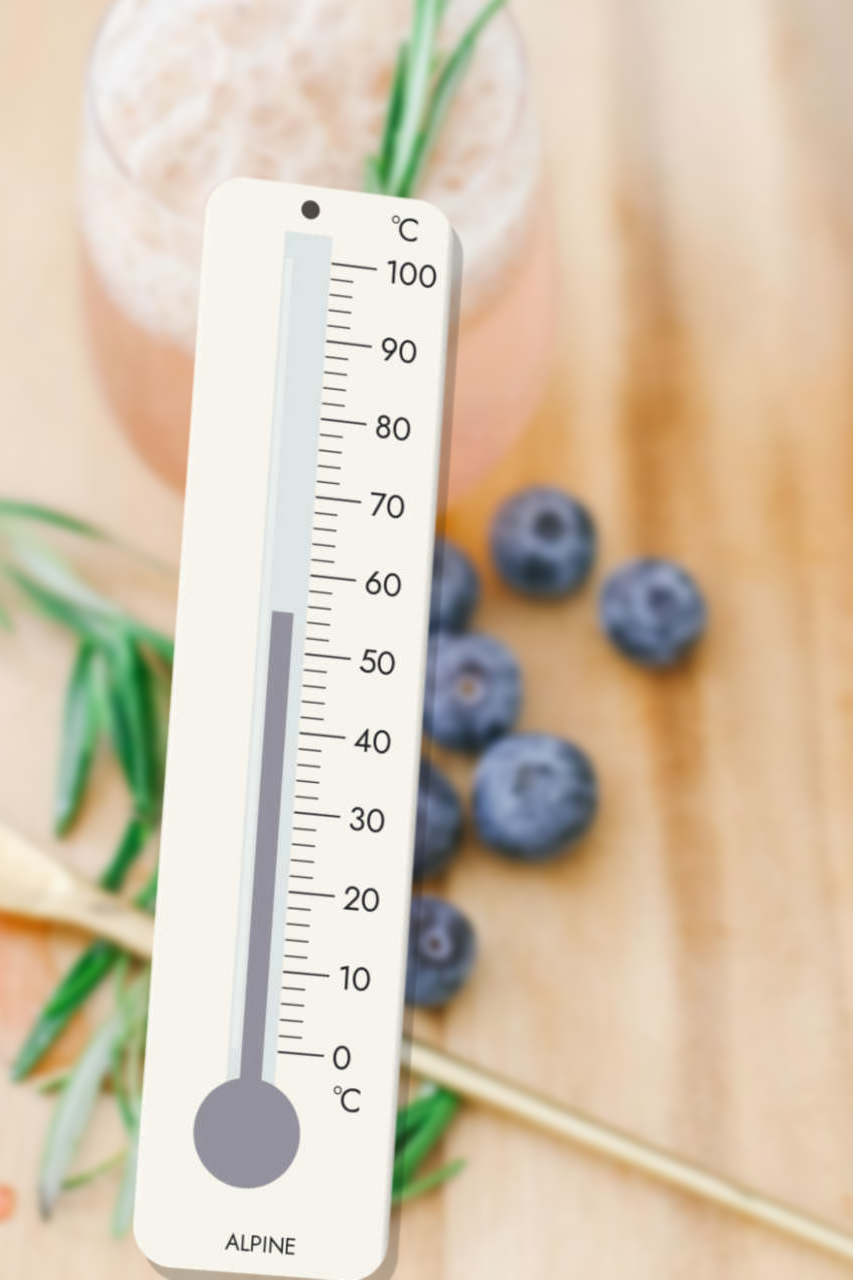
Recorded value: 55 °C
